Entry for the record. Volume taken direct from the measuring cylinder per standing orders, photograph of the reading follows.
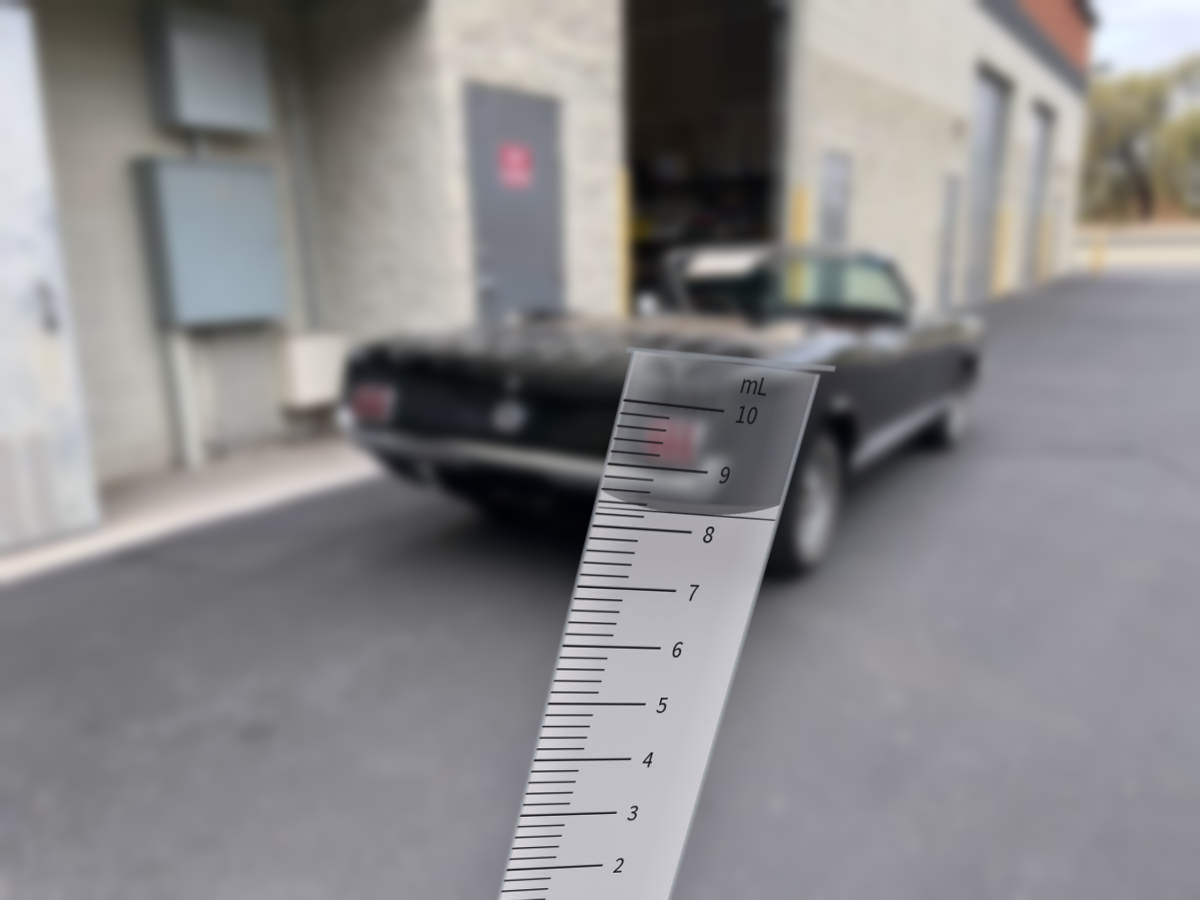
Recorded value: 8.3 mL
